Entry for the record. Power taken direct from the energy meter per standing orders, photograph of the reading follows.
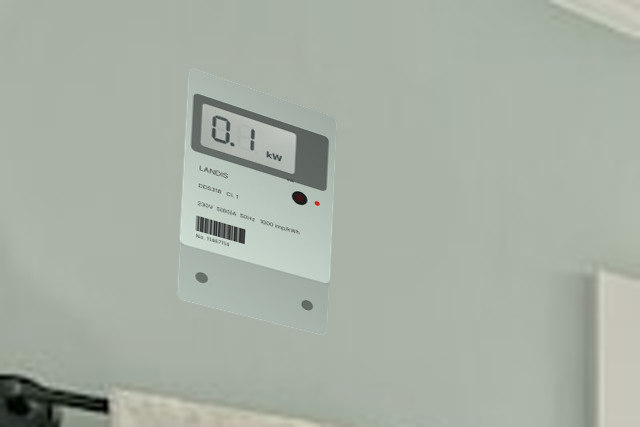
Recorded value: 0.1 kW
